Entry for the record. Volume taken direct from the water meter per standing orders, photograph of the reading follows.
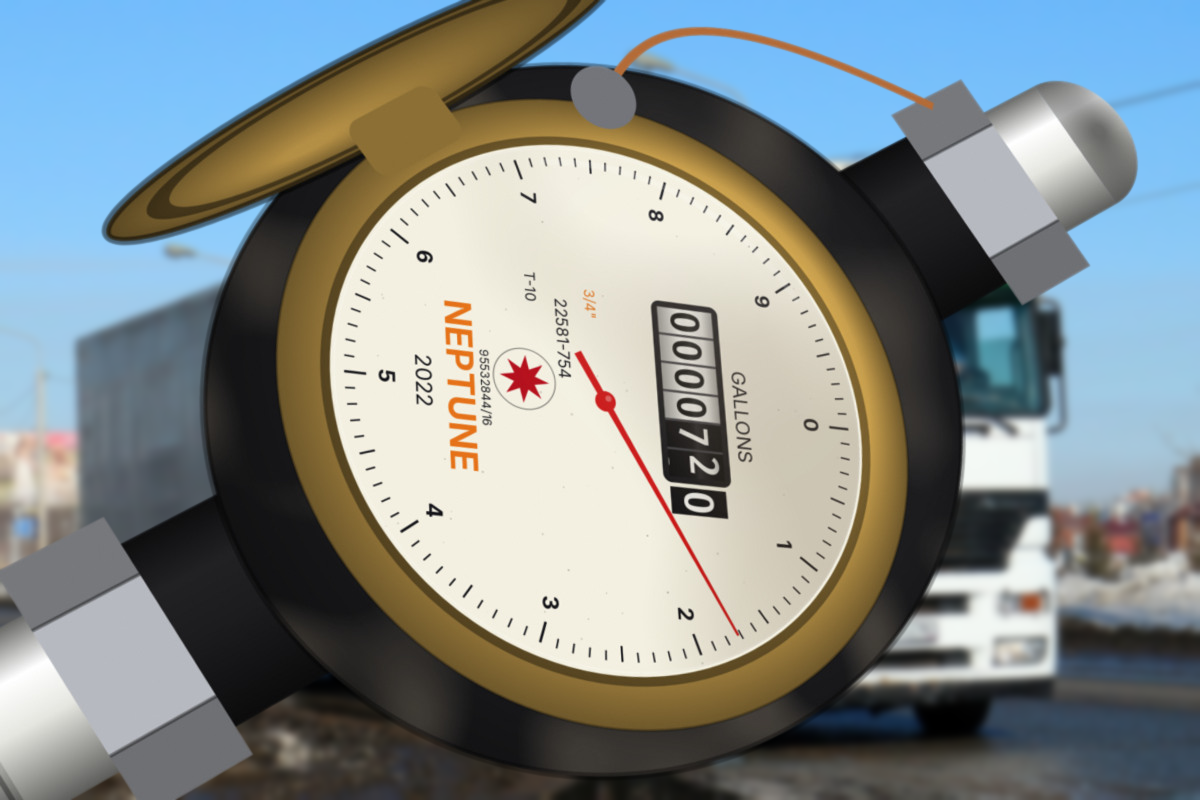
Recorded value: 721.7 gal
